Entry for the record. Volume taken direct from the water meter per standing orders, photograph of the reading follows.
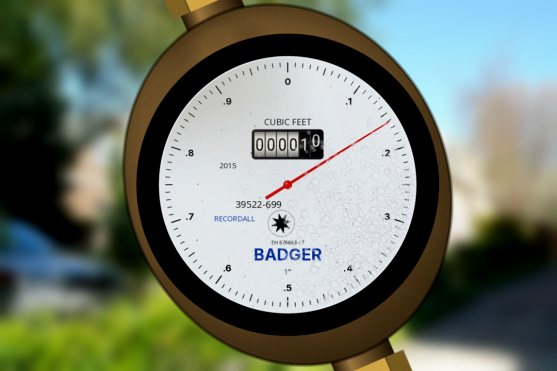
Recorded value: 10.16 ft³
